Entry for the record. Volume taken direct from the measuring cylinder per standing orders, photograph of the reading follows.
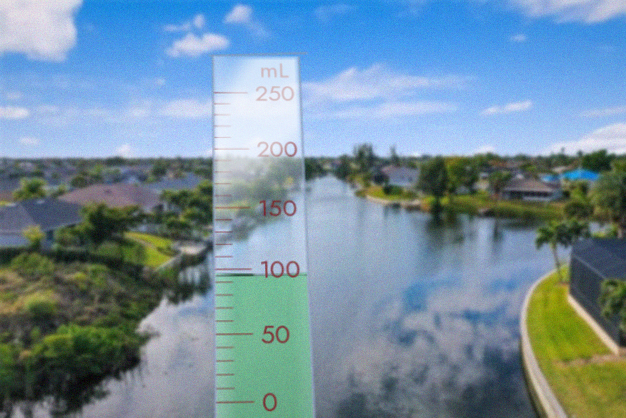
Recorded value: 95 mL
